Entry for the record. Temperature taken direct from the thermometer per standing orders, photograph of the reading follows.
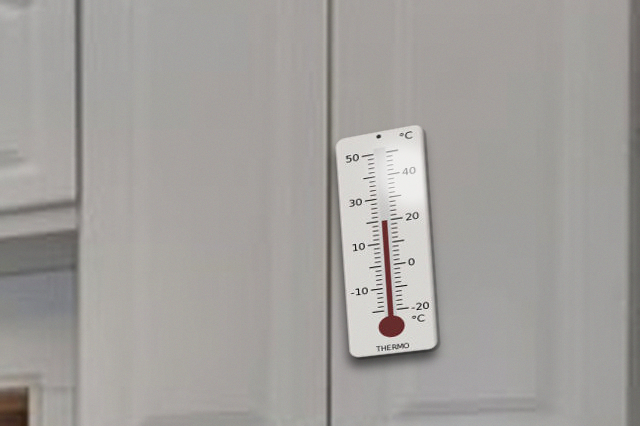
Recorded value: 20 °C
